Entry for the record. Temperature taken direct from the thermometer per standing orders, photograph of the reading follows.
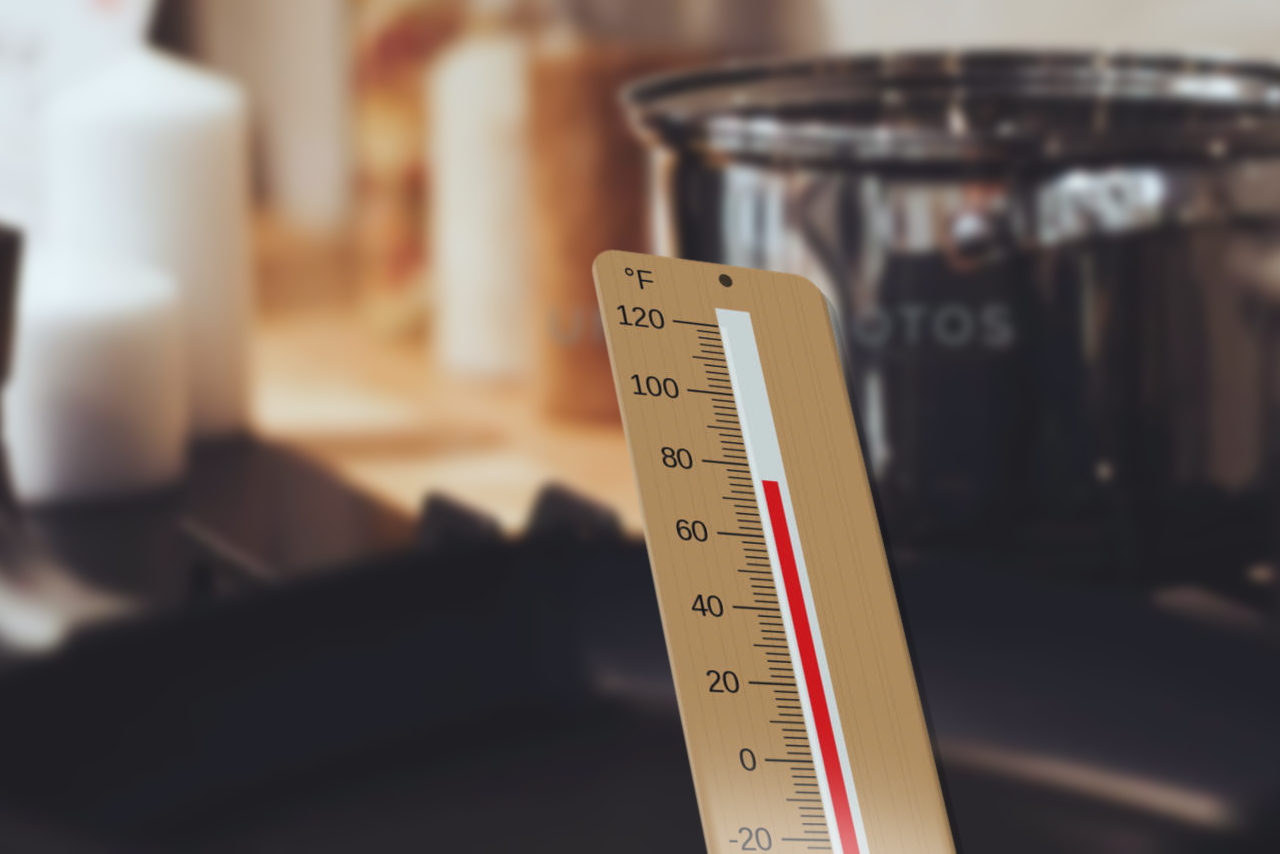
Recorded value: 76 °F
